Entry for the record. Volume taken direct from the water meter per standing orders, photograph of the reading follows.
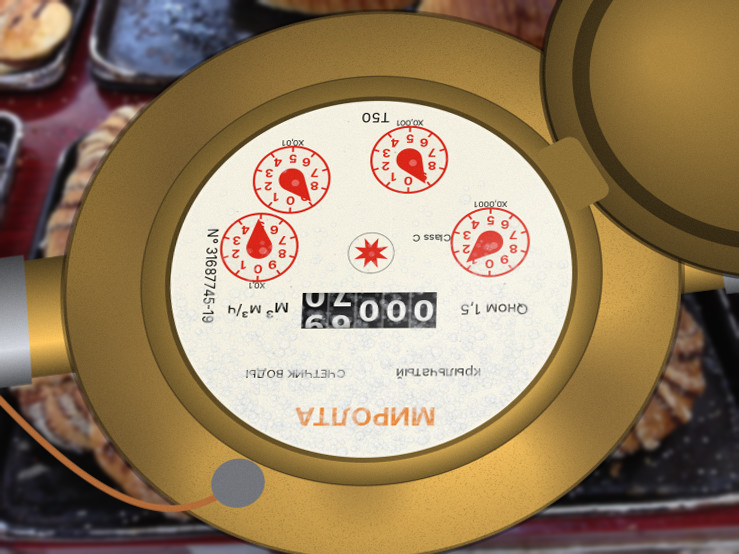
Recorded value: 69.4891 m³
